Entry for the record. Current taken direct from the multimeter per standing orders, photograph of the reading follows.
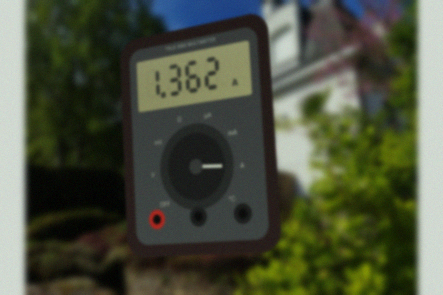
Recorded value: 1.362 A
